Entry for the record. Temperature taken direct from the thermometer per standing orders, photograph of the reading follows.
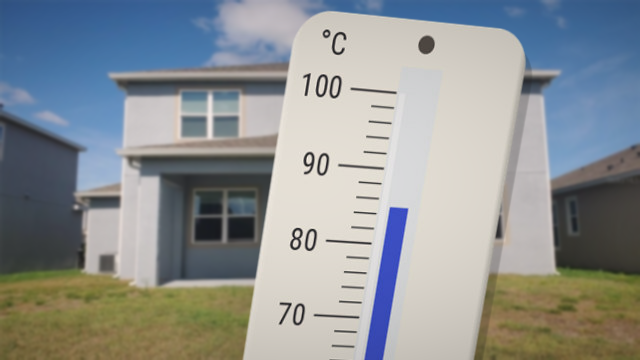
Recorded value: 85 °C
